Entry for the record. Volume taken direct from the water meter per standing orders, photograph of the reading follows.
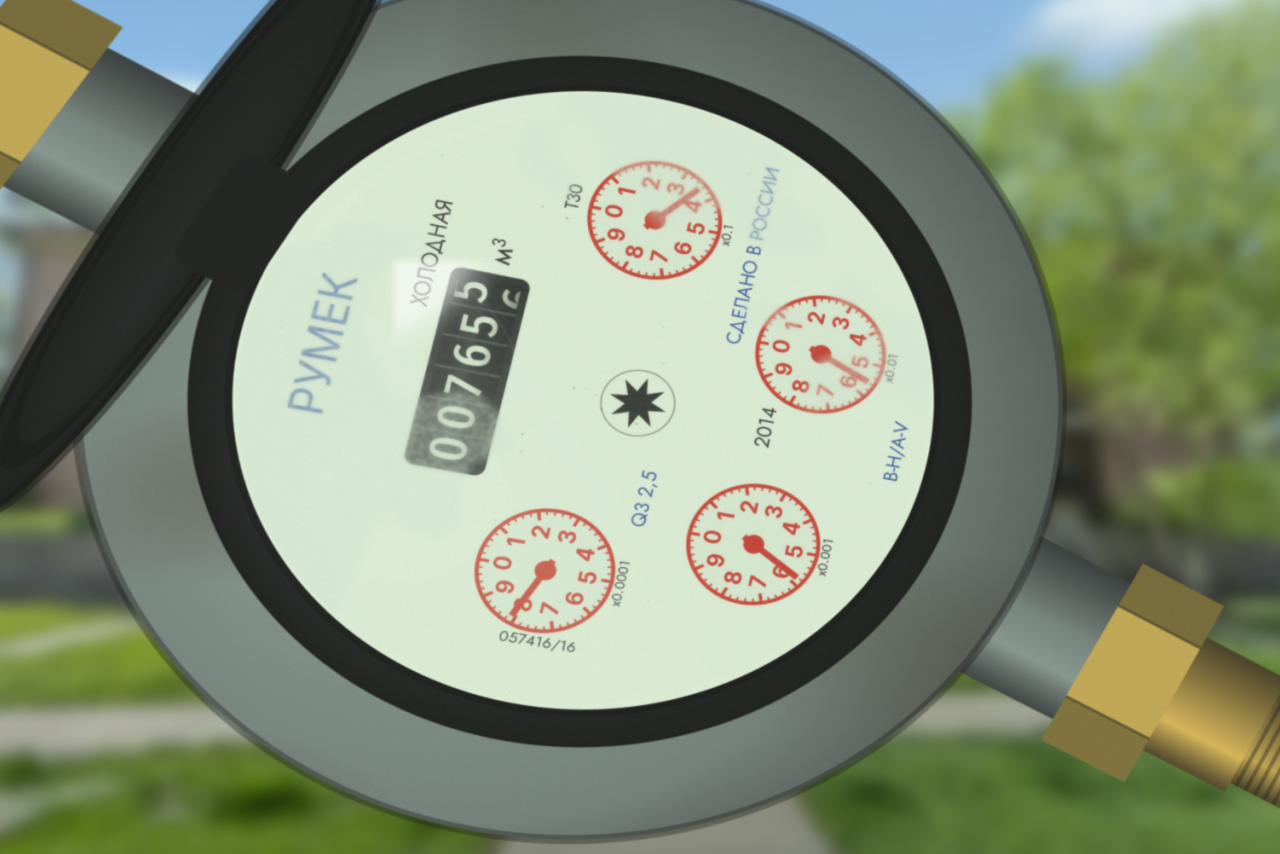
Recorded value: 7655.3558 m³
